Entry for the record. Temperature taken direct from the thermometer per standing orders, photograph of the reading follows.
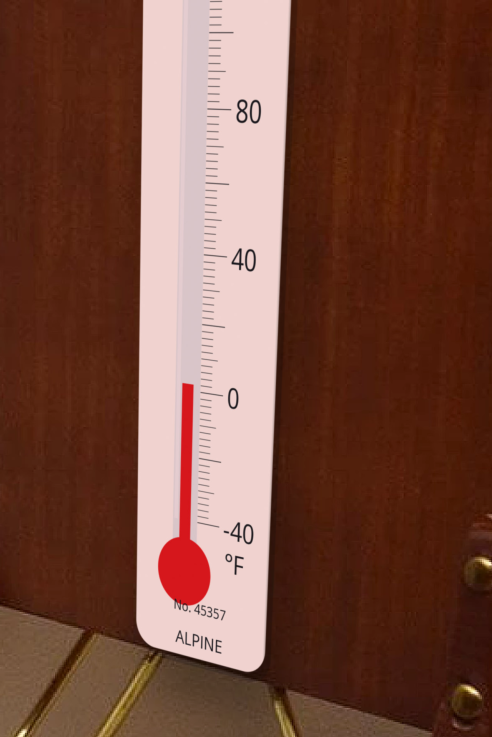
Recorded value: 2 °F
